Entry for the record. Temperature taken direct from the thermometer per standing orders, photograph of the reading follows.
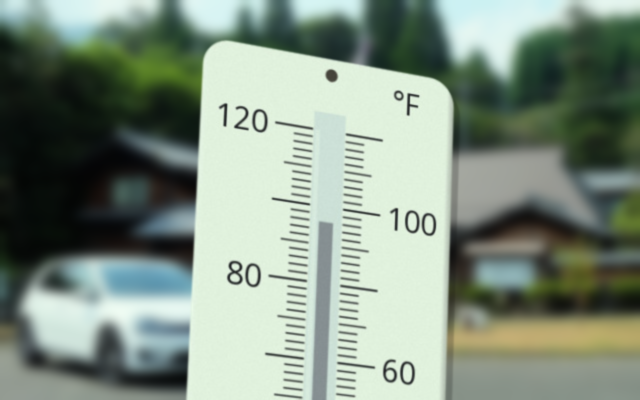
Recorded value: 96 °F
